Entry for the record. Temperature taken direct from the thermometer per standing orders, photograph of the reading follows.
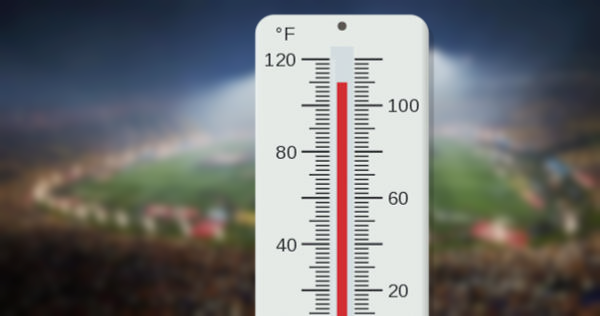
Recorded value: 110 °F
